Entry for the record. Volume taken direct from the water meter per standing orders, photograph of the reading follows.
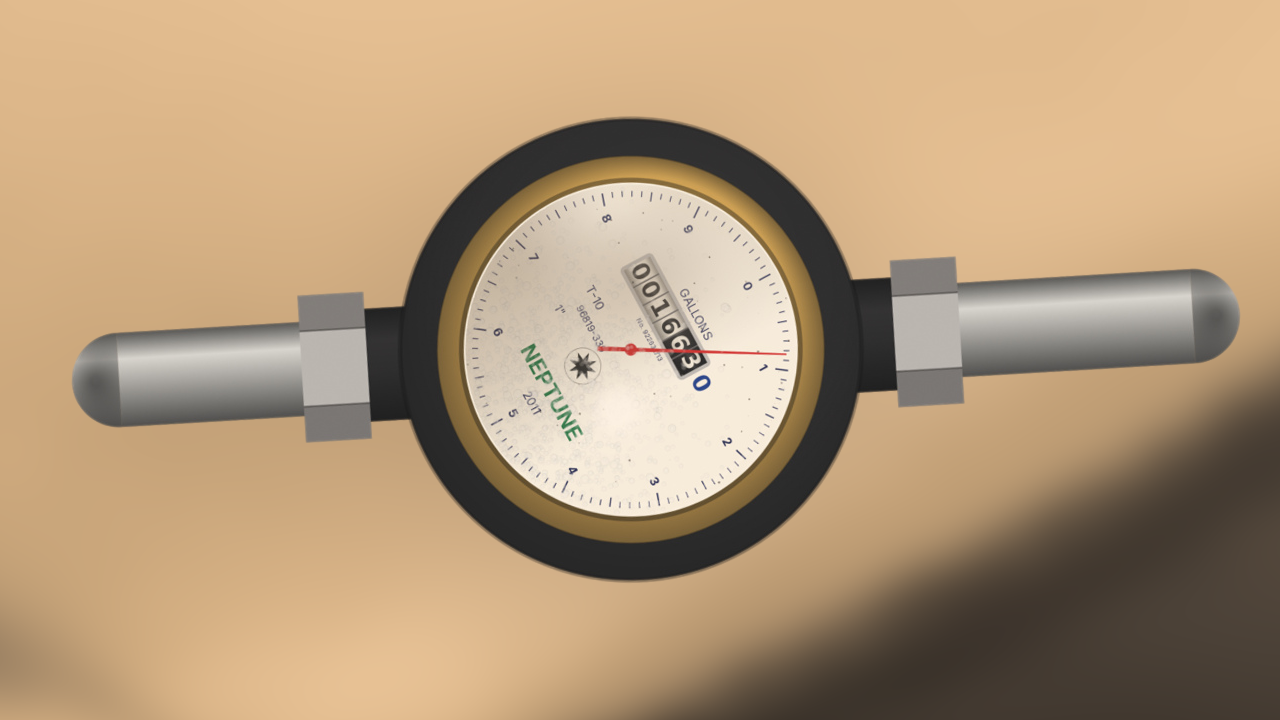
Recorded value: 16630.8 gal
